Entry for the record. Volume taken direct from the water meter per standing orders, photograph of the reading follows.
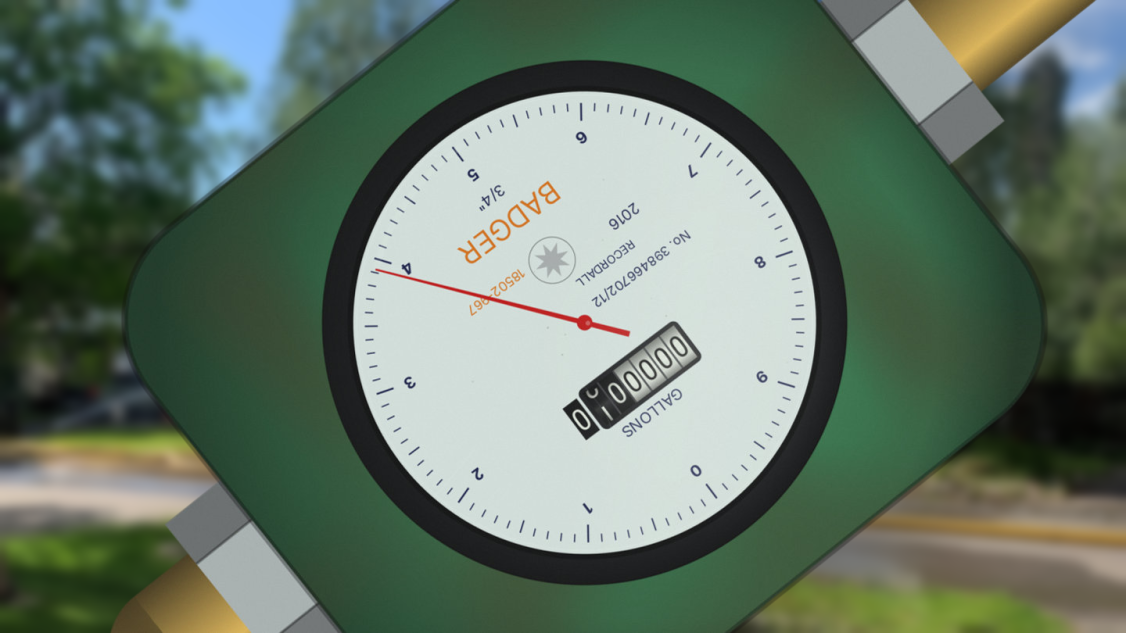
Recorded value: 13.9 gal
